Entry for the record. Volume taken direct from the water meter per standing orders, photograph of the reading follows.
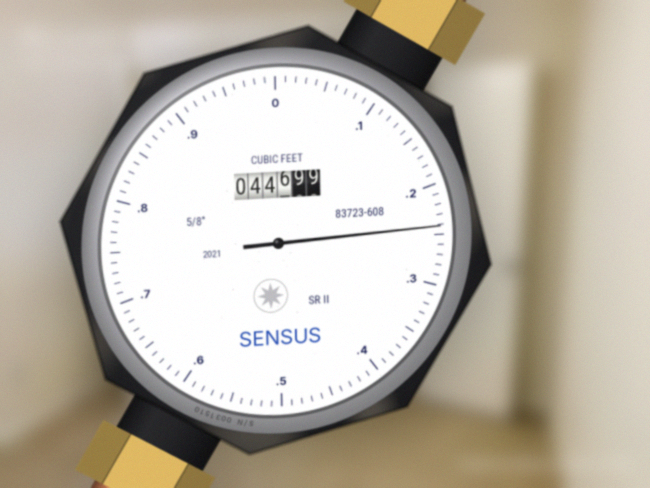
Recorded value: 44699.24 ft³
